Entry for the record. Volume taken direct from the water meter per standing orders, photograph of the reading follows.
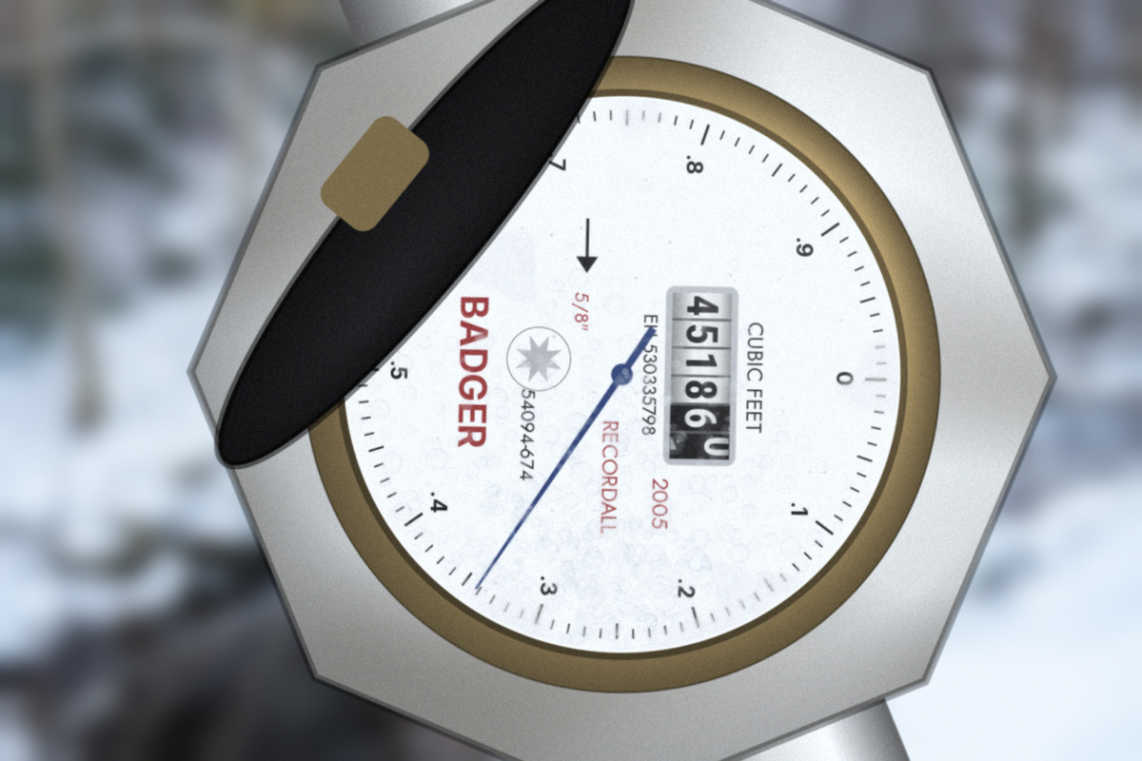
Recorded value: 451860.34 ft³
